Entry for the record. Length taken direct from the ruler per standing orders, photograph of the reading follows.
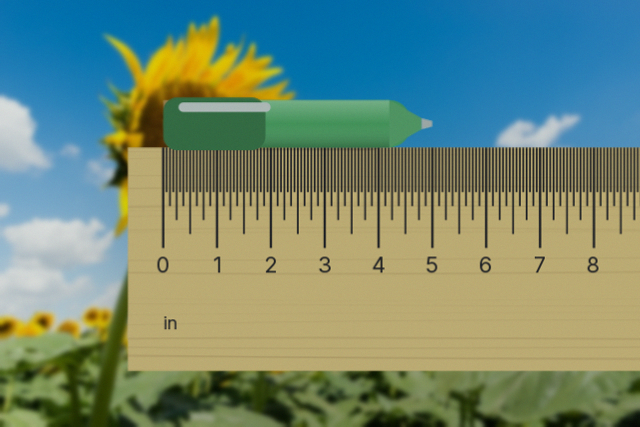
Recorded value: 5 in
